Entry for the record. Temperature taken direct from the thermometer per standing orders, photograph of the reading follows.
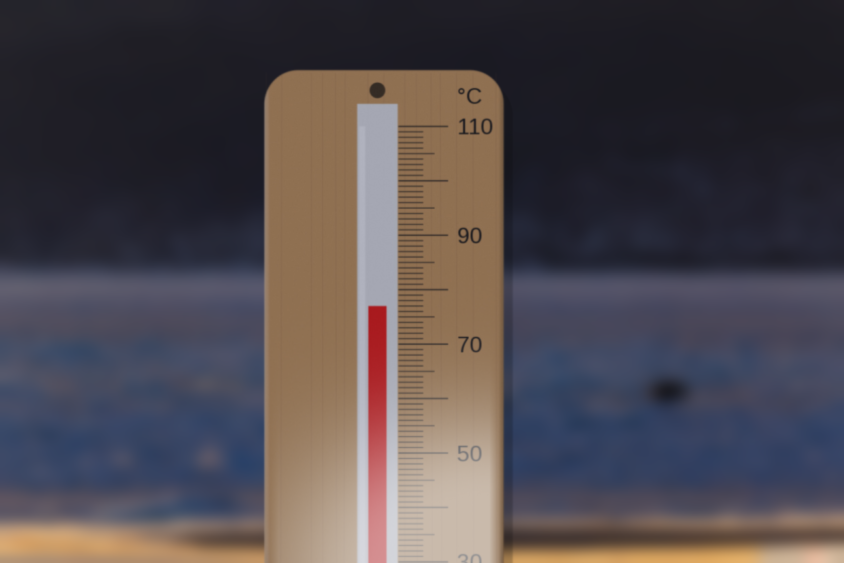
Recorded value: 77 °C
